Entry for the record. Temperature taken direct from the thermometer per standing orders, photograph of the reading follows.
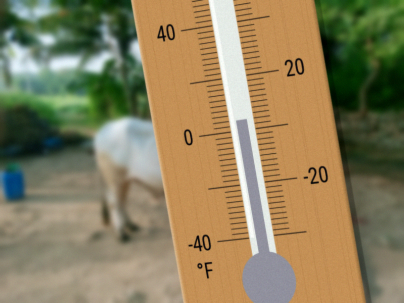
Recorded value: 4 °F
